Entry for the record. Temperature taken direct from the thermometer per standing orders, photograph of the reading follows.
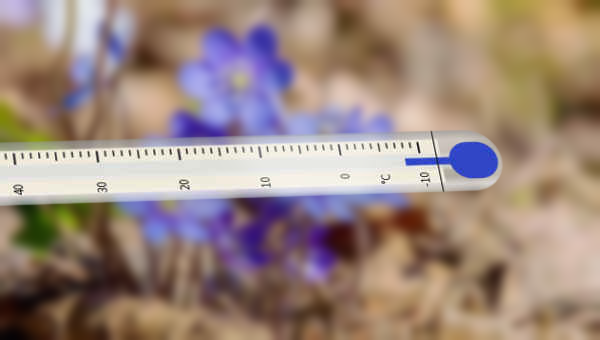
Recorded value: -8 °C
